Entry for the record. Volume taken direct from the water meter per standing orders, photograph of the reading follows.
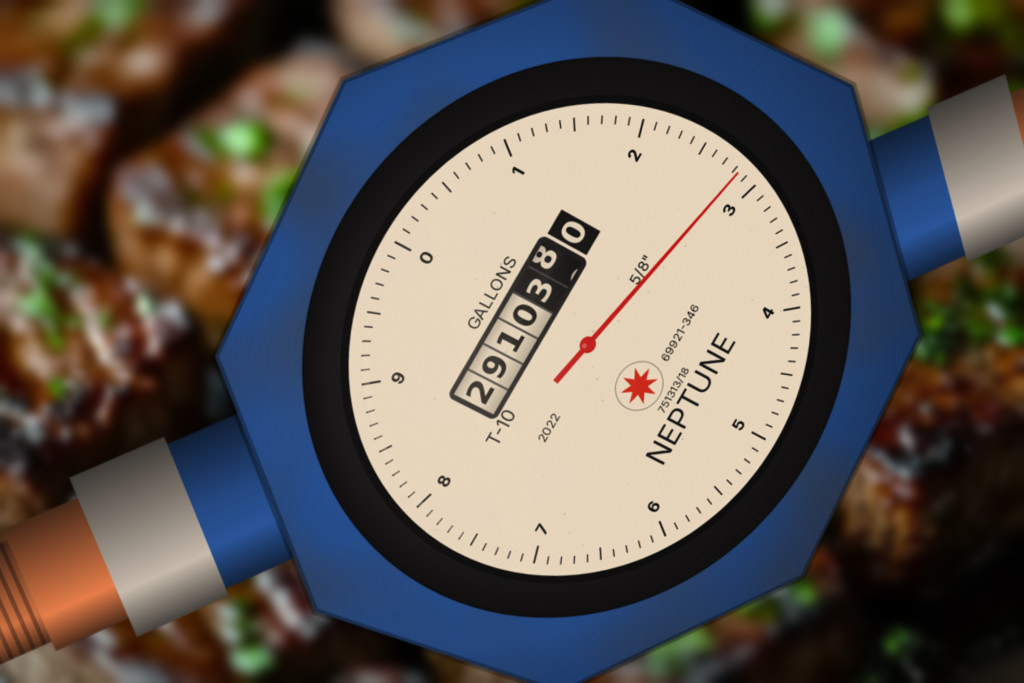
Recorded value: 2910382.8 gal
